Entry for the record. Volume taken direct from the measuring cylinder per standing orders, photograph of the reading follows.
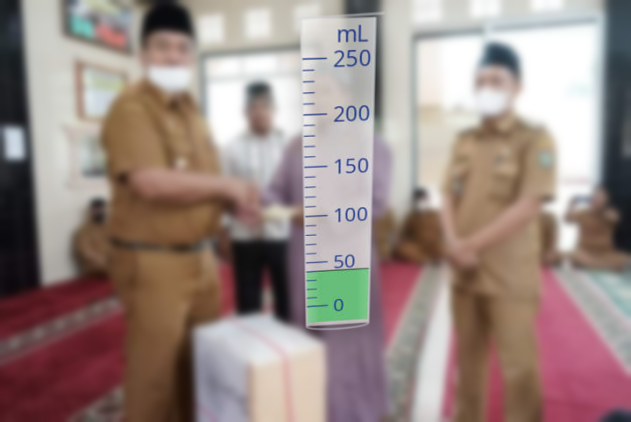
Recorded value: 40 mL
